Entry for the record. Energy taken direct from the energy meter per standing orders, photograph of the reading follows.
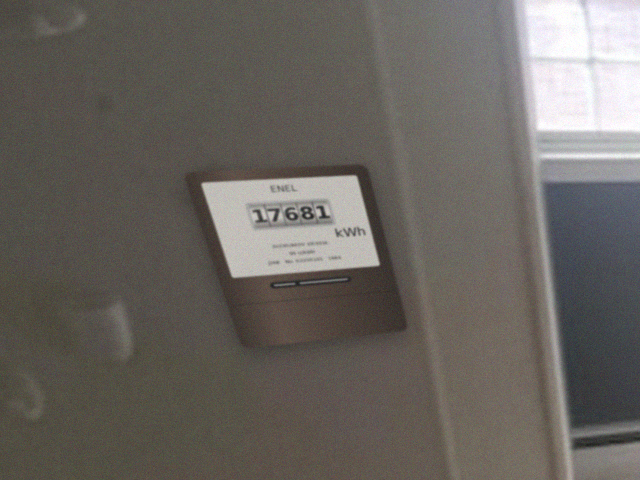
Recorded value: 17681 kWh
